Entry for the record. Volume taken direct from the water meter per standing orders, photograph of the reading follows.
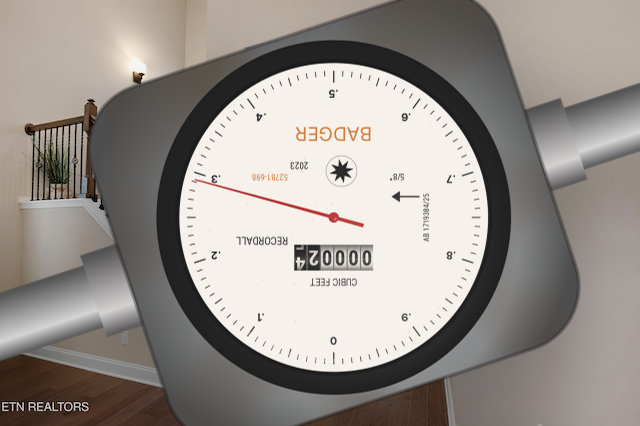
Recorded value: 24.29 ft³
